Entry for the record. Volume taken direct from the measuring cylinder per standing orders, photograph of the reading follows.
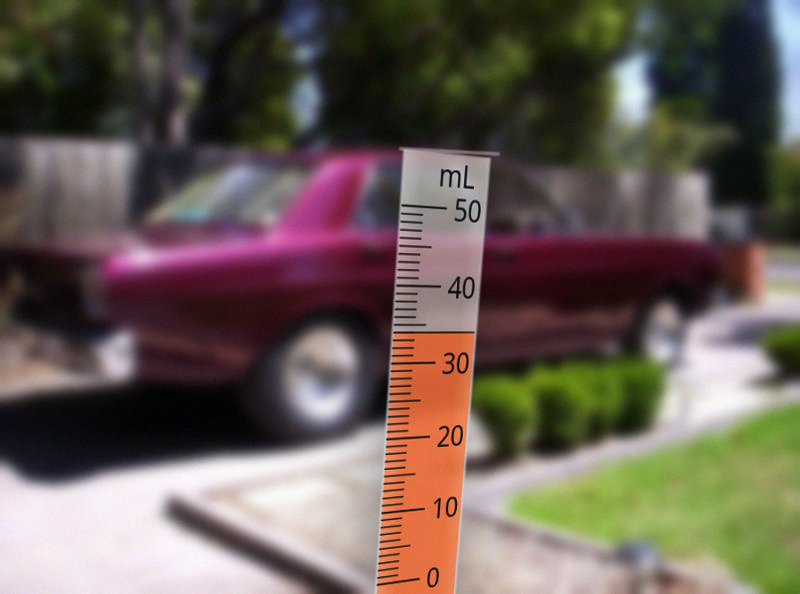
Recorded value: 34 mL
